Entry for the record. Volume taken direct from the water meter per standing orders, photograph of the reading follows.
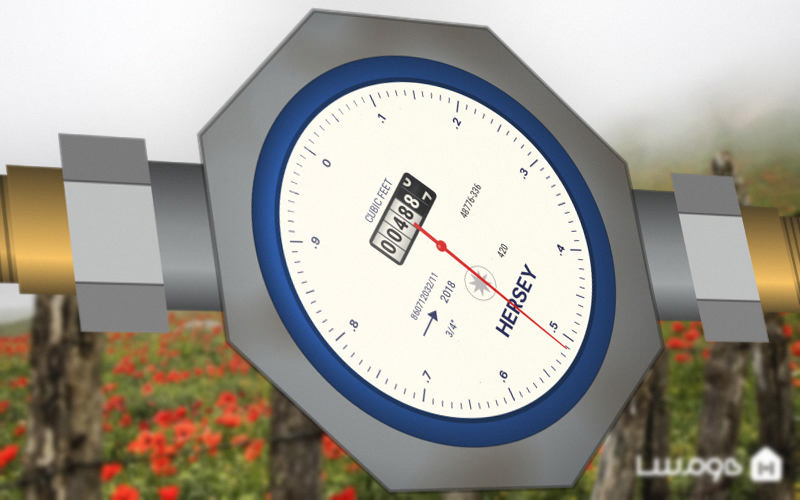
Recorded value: 4886.51 ft³
